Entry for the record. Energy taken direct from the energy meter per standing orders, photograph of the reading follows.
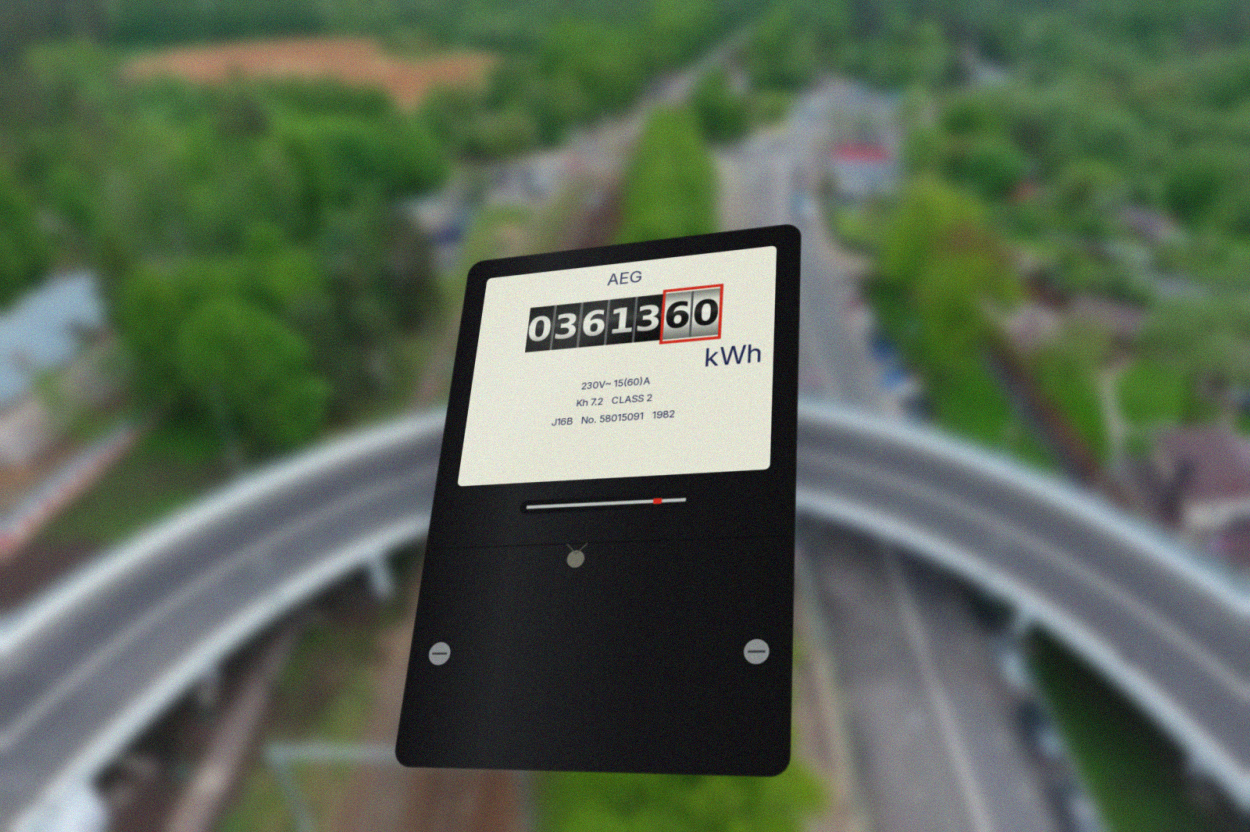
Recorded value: 3613.60 kWh
